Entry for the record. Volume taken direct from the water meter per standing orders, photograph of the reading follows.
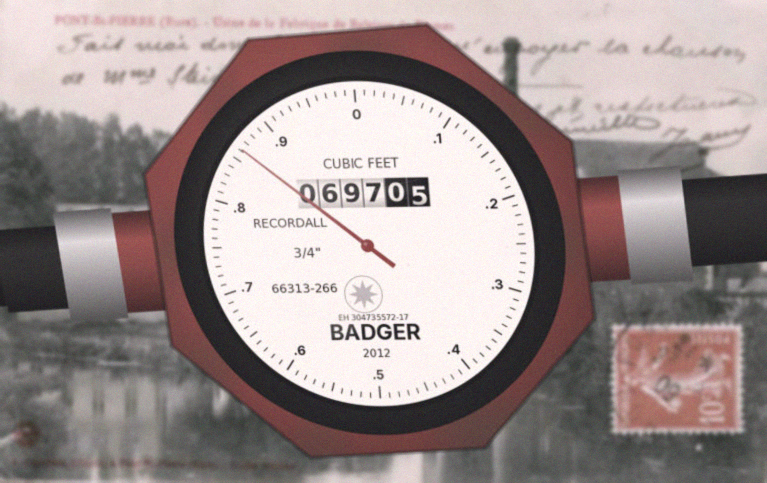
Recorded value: 69704.86 ft³
